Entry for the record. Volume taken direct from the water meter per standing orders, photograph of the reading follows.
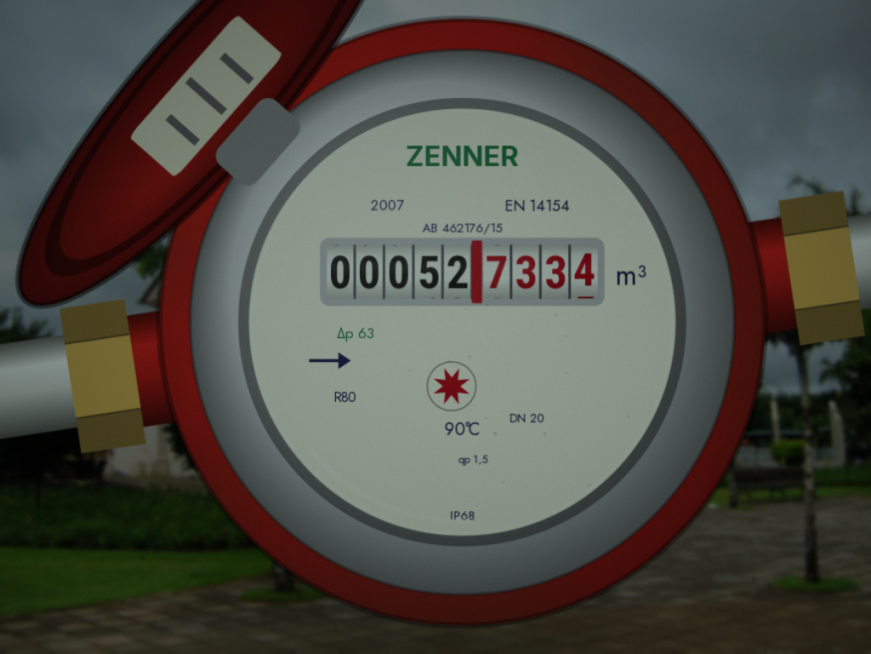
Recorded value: 52.7334 m³
